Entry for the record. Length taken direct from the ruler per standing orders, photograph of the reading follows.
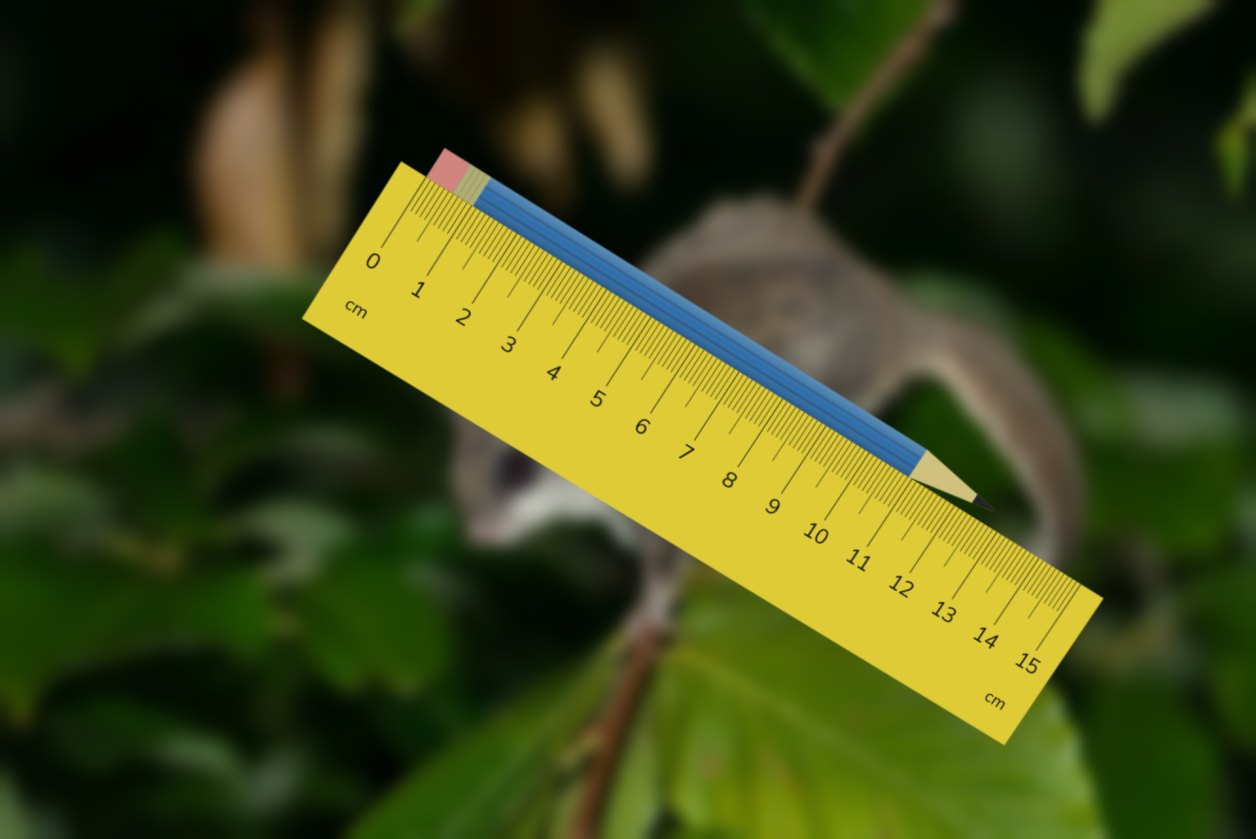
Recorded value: 12.7 cm
